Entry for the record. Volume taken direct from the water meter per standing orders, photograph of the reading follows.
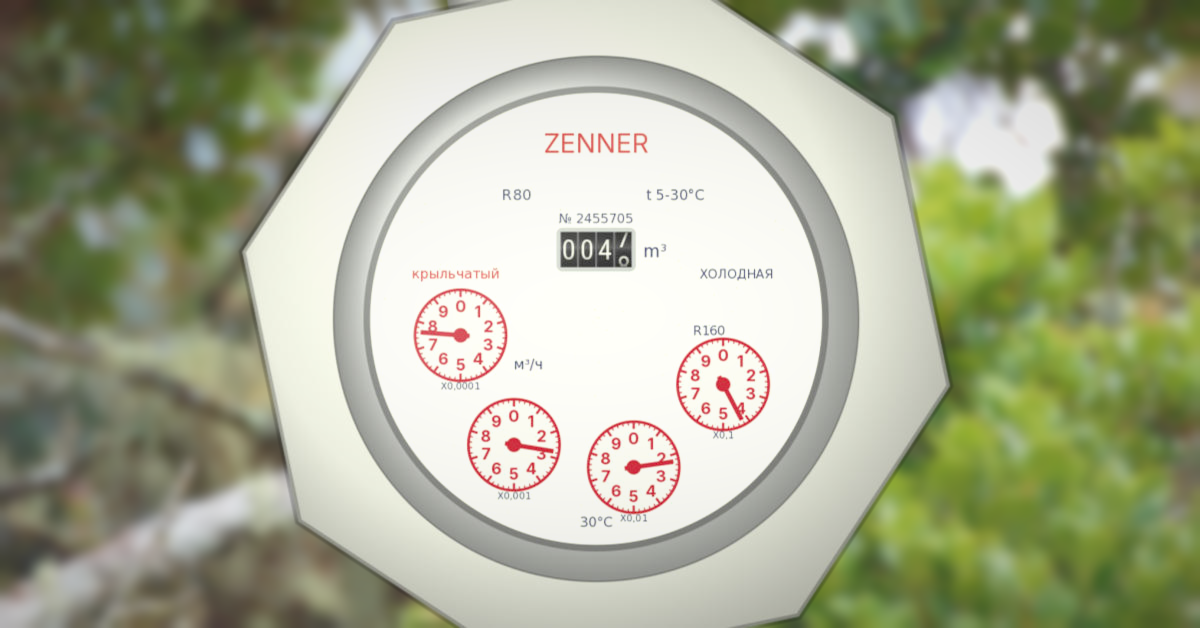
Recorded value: 47.4227 m³
